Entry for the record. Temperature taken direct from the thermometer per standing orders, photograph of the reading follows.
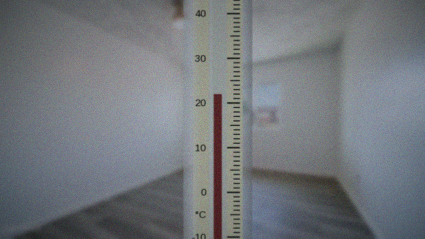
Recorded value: 22 °C
